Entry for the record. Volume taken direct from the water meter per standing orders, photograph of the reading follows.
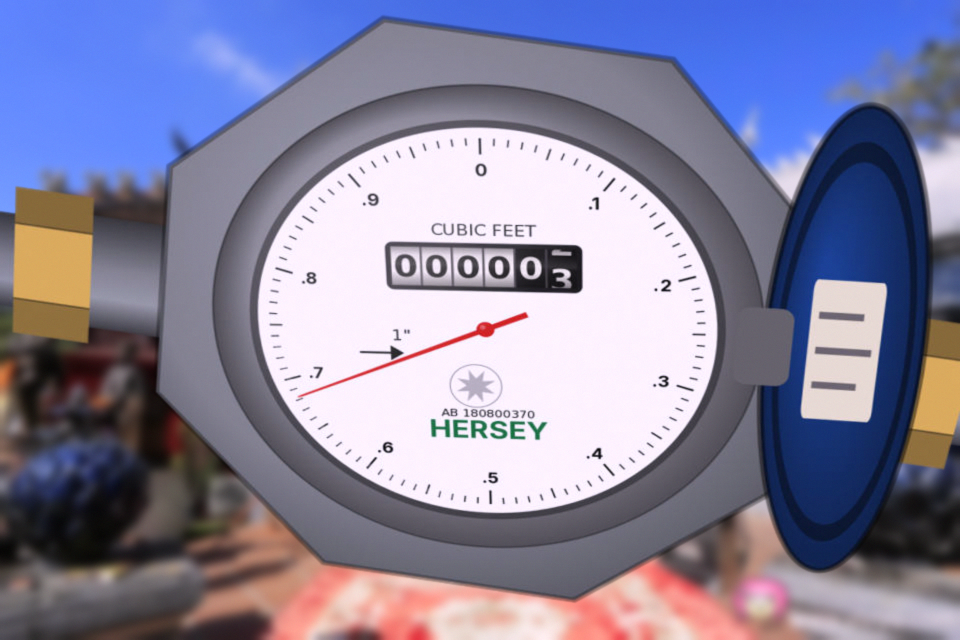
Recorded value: 2.68 ft³
